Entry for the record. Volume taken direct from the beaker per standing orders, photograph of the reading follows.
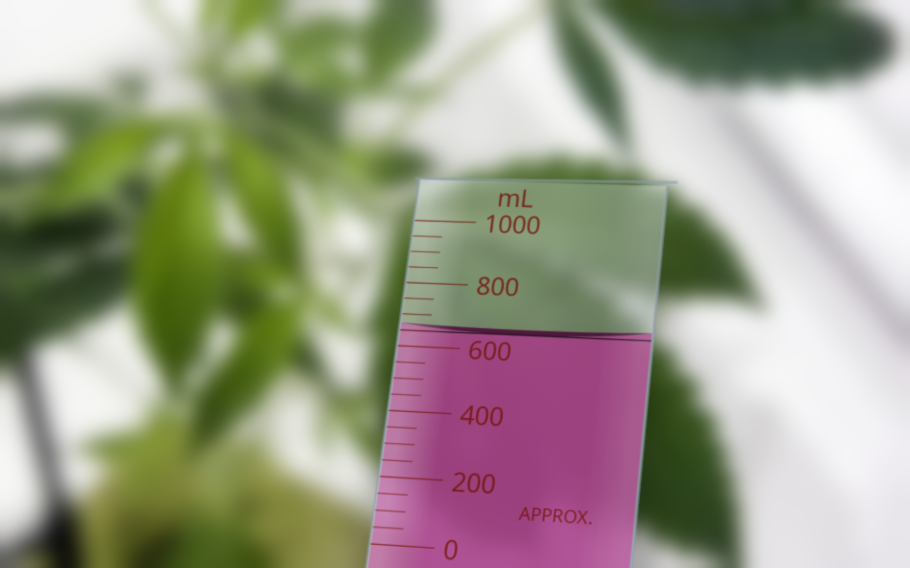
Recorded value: 650 mL
